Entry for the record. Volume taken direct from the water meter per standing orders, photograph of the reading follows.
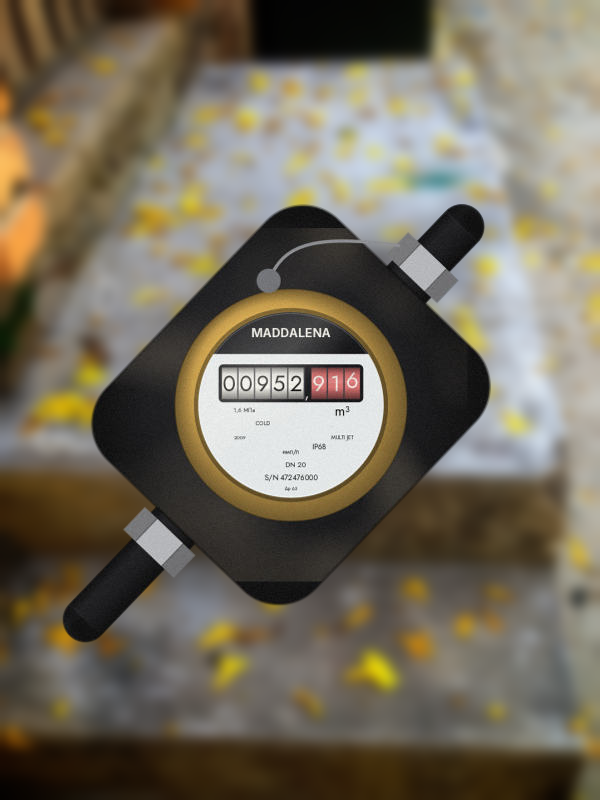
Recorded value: 952.916 m³
